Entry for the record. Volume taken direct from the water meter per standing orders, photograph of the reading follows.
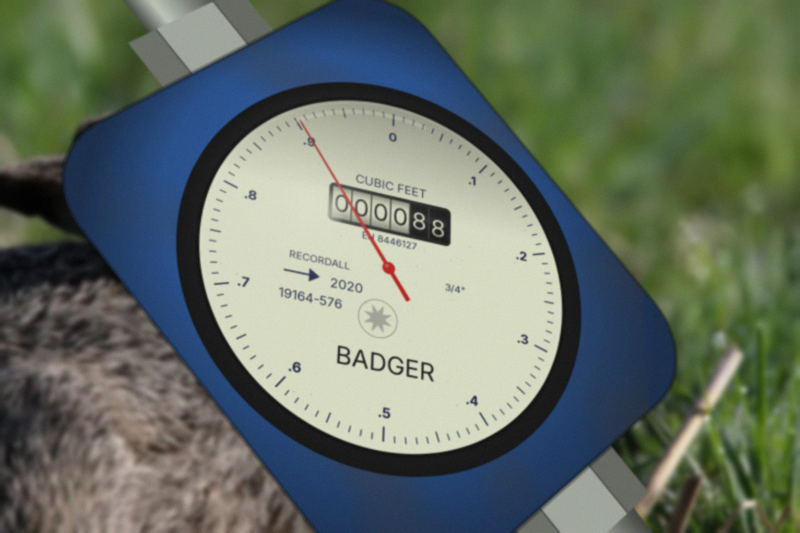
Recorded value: 87.90 ft³
